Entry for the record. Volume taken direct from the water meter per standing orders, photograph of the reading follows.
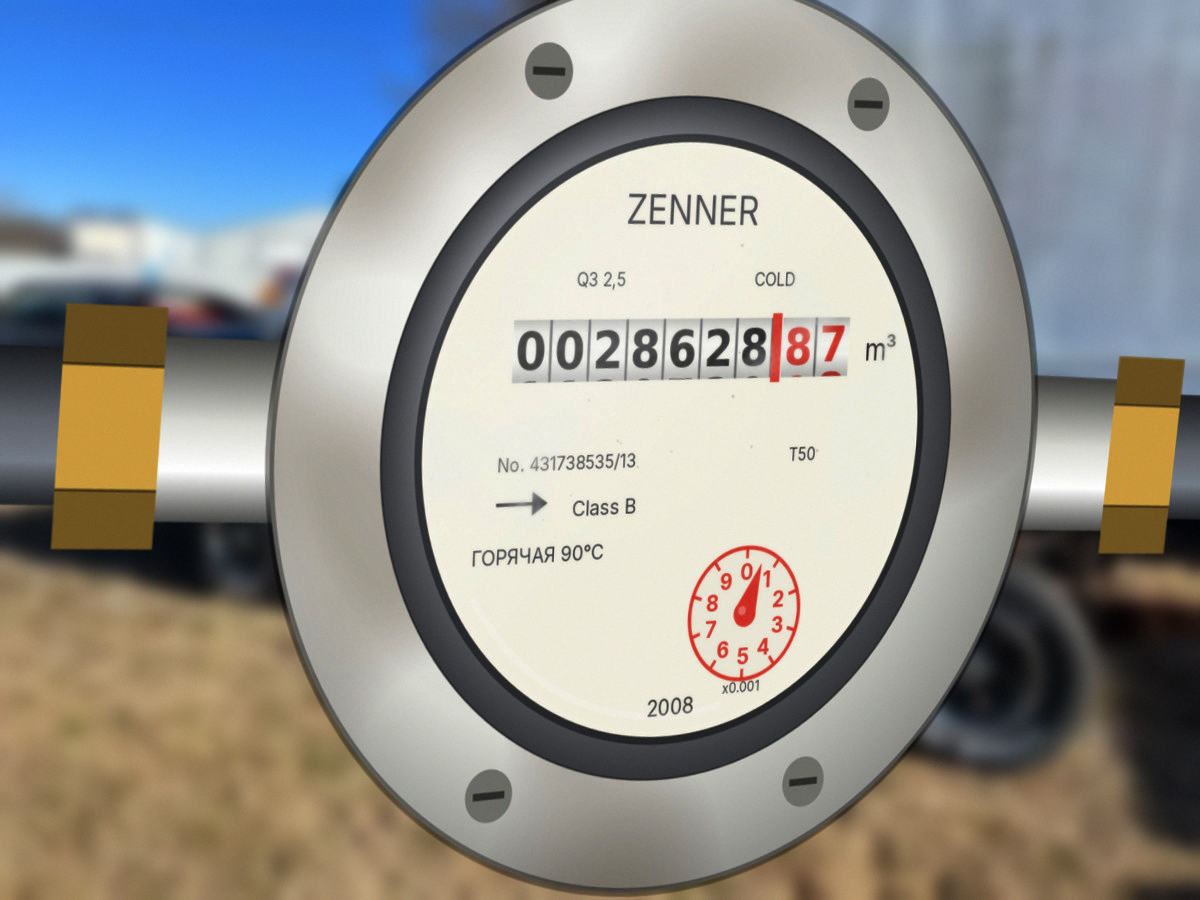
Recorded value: 28628.870 m³
